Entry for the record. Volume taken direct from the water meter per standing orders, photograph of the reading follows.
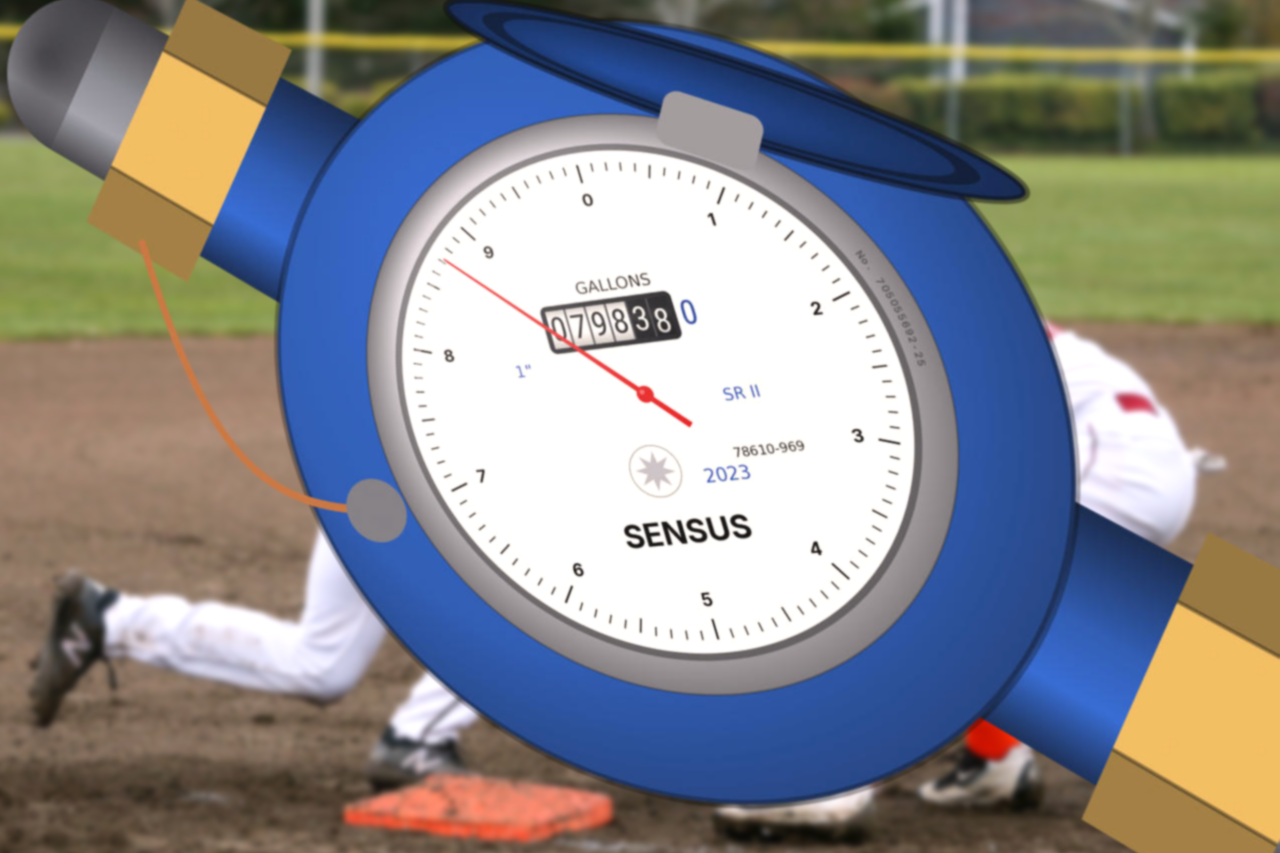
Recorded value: 798378.7 gal
